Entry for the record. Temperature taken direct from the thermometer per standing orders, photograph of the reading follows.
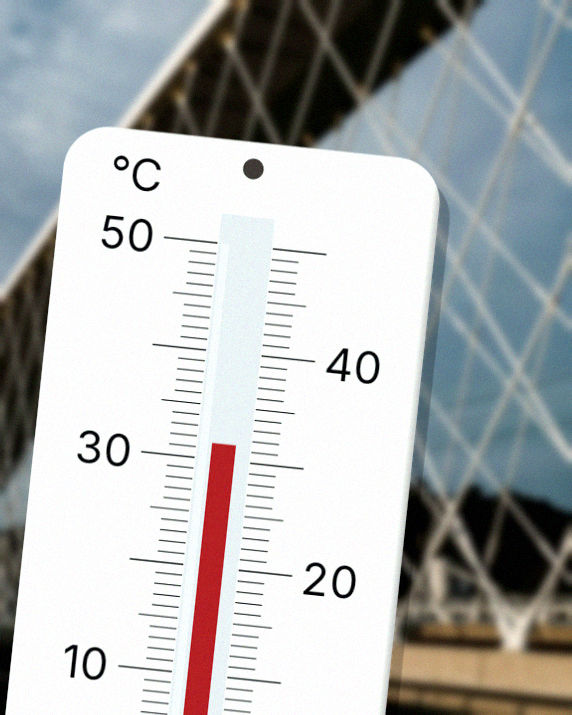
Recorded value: 31.5 °C
